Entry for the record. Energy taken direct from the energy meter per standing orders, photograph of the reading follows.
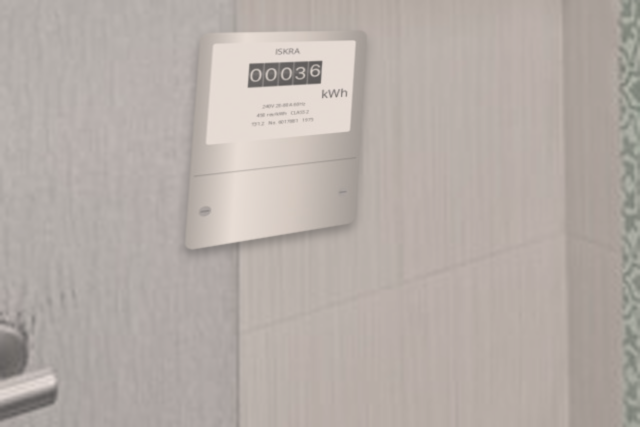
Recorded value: 36 kWh
